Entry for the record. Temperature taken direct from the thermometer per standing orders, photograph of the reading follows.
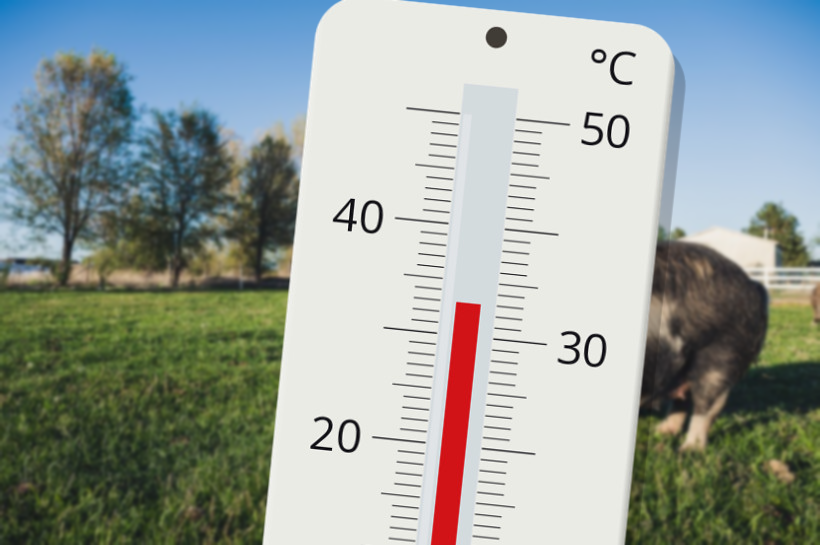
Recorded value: 33 °C
